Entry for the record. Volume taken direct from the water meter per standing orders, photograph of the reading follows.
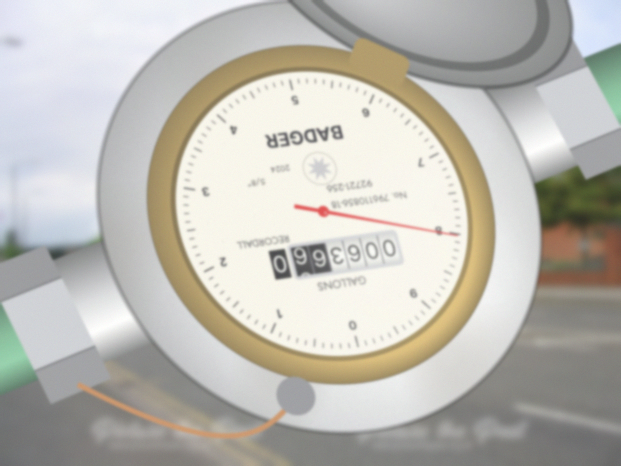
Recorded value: 63658.0 gal
